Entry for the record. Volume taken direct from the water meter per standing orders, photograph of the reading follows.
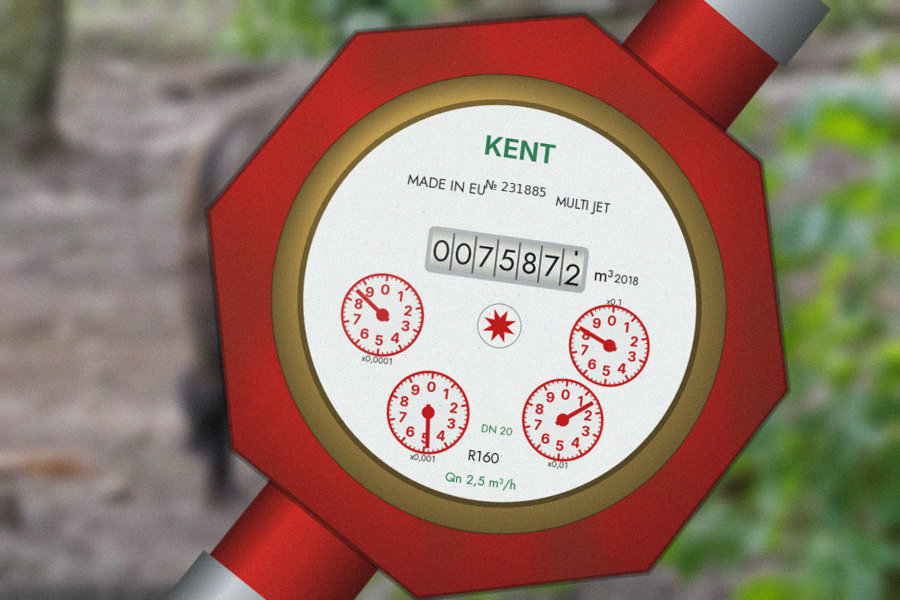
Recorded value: 75871.8148 m³
